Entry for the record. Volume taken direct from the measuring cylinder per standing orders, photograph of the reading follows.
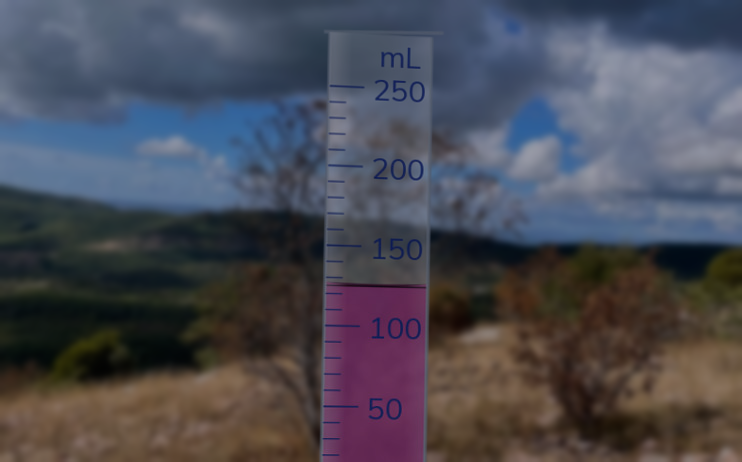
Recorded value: 125 mL
